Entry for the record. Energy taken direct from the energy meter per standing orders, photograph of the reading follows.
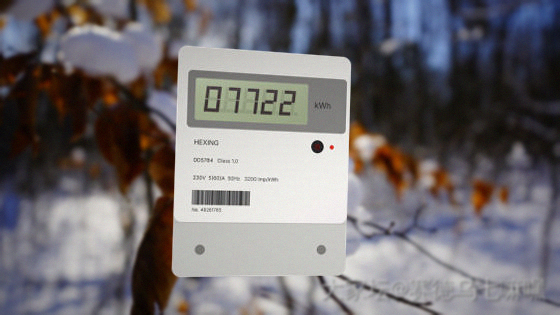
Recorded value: 7722 kWh
